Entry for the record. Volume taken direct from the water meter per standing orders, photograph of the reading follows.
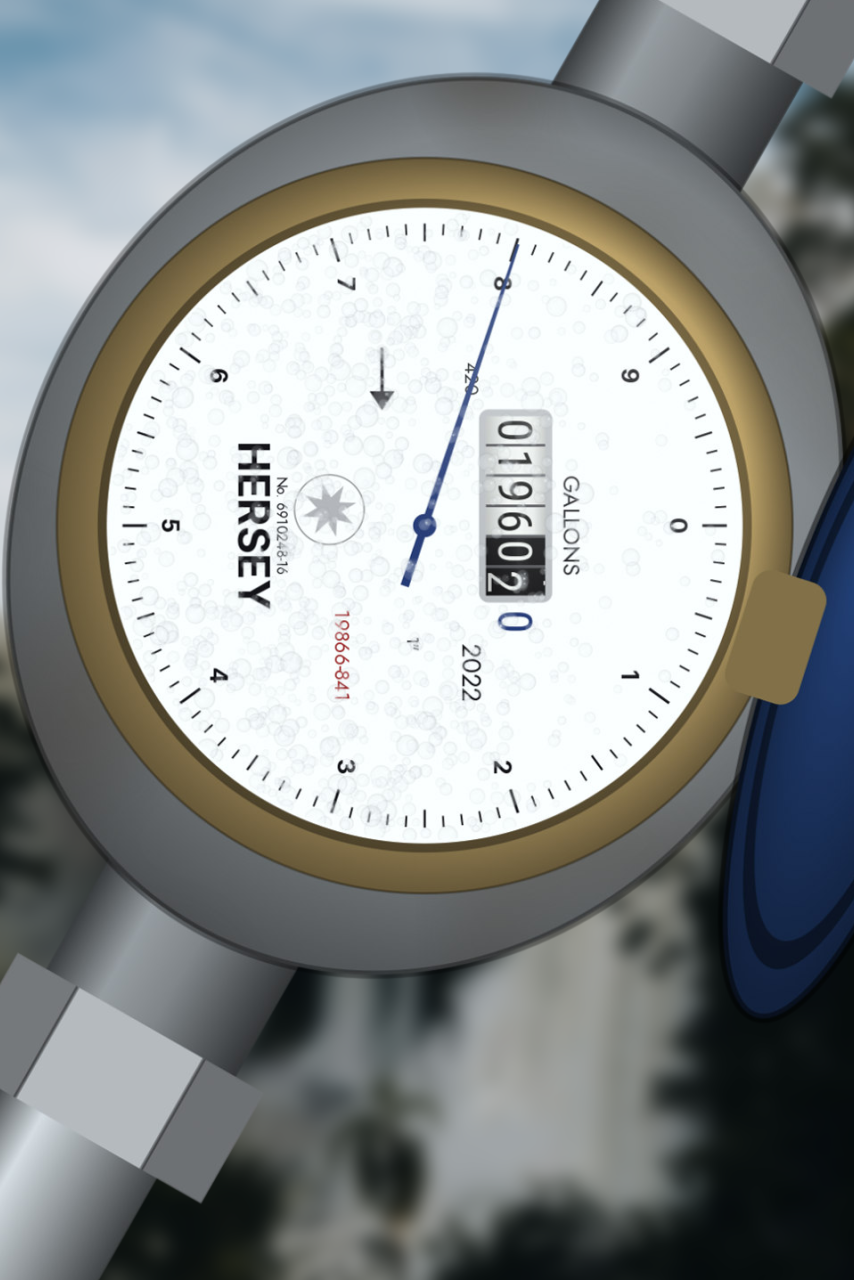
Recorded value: 196018.0 gal
